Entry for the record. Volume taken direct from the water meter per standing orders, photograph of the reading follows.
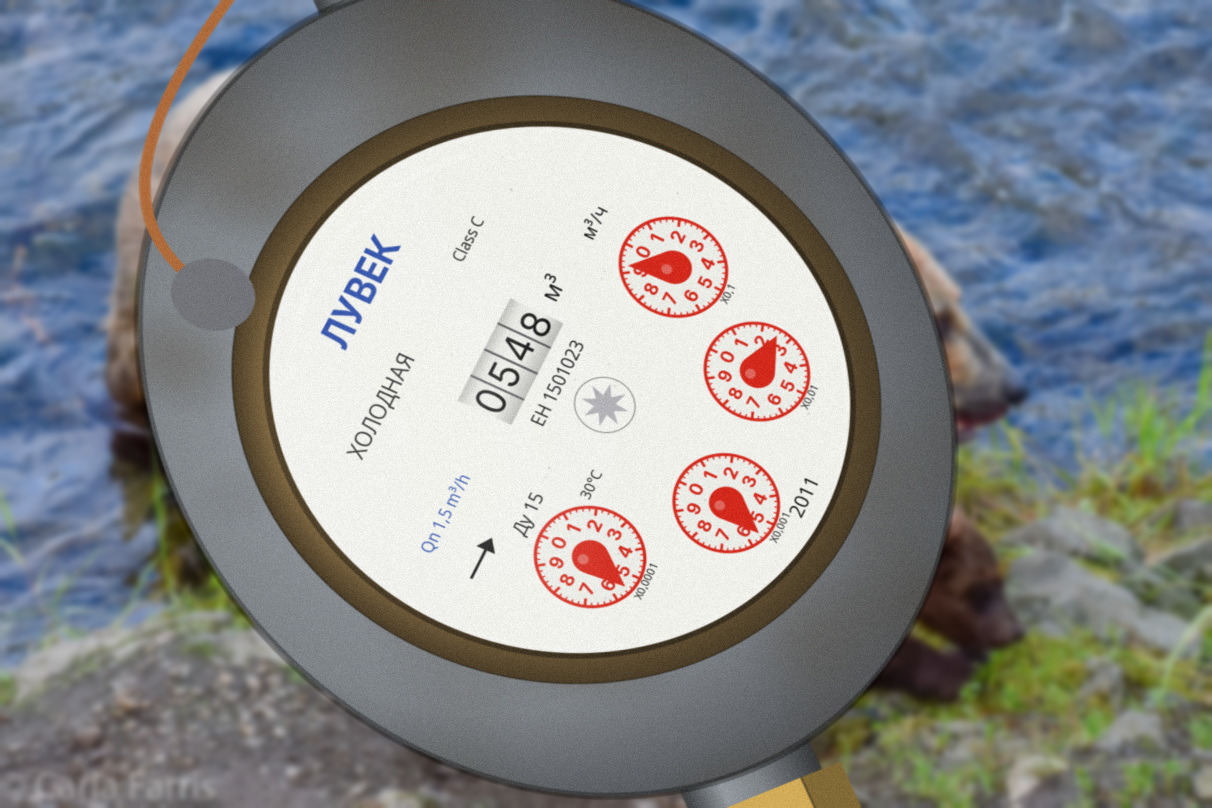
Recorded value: 547.9255 m³
